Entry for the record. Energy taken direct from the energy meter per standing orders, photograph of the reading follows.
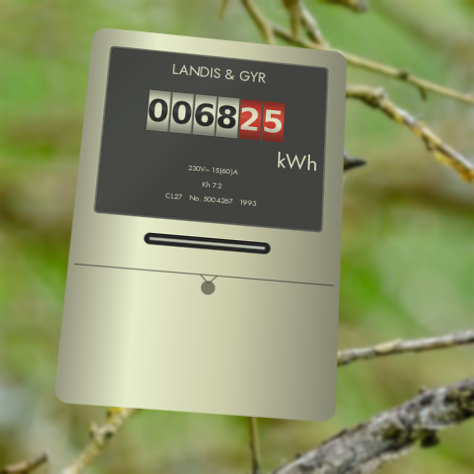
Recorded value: 68.25 kWh
